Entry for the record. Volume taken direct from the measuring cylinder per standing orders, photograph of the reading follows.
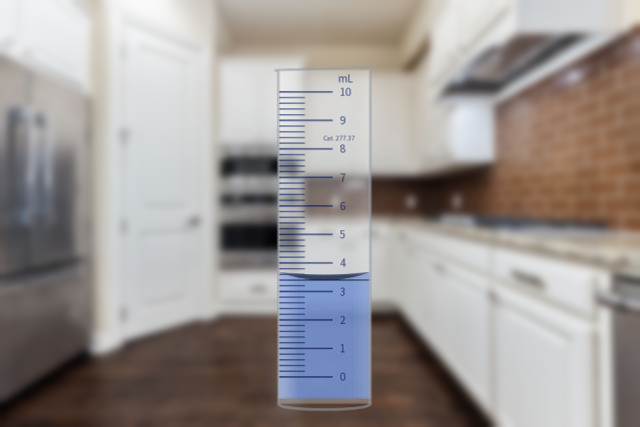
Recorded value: 3.4 mL
